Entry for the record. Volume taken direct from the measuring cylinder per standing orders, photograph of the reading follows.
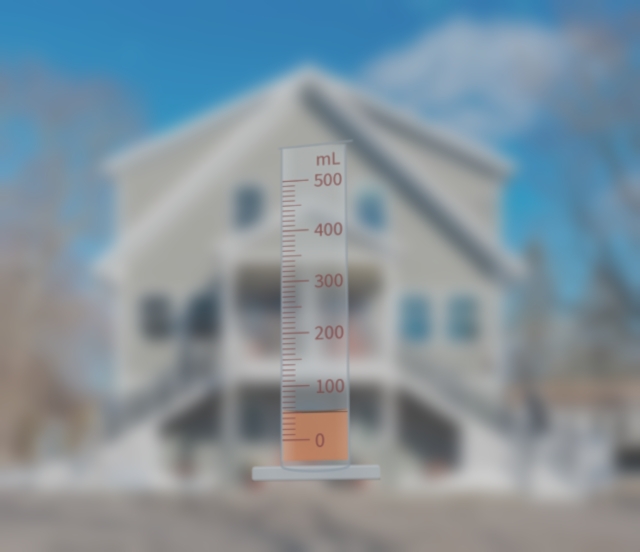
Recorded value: 50 mL
